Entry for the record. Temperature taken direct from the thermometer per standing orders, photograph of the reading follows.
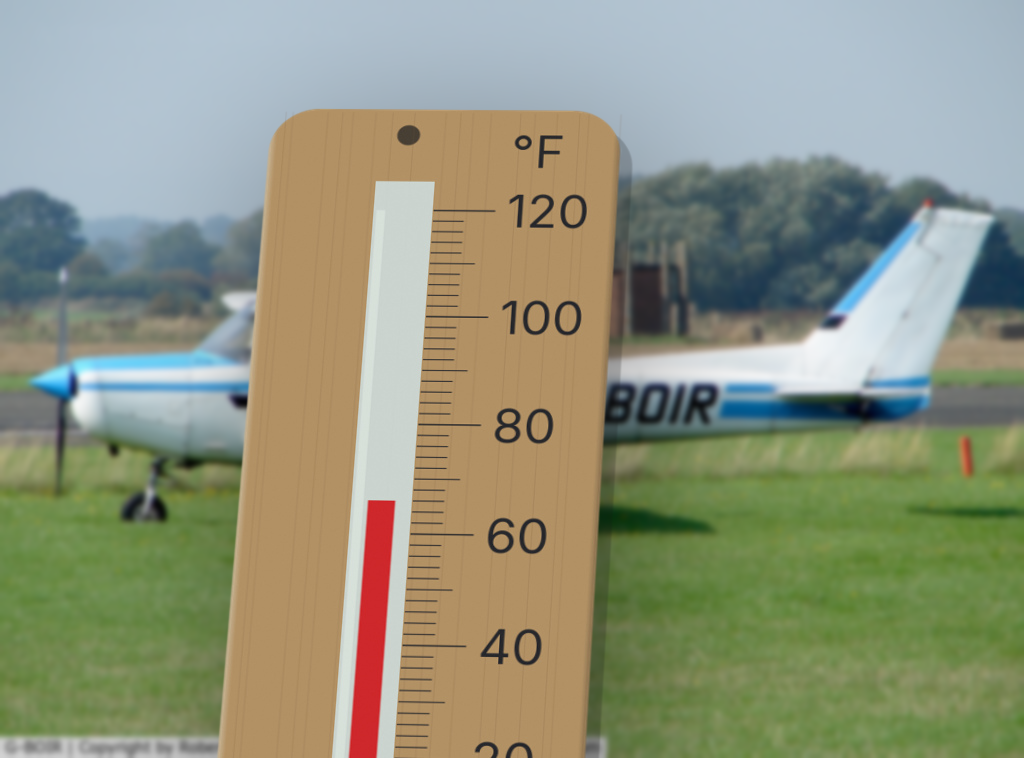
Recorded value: 66 °F
